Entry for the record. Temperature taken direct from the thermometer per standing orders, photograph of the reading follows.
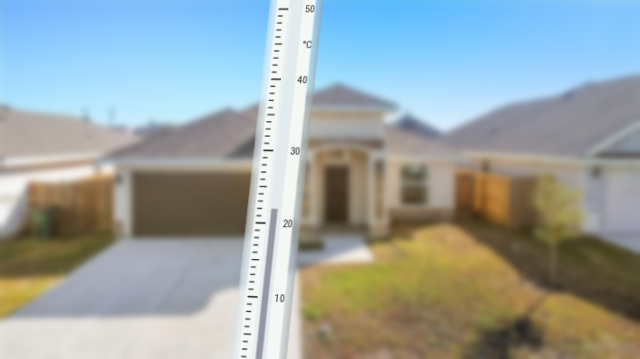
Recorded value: 22 °C
